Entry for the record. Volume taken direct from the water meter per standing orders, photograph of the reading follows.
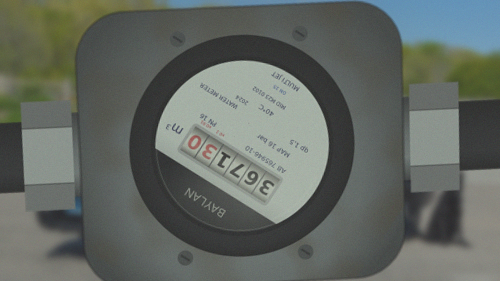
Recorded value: 3671.30 m³
